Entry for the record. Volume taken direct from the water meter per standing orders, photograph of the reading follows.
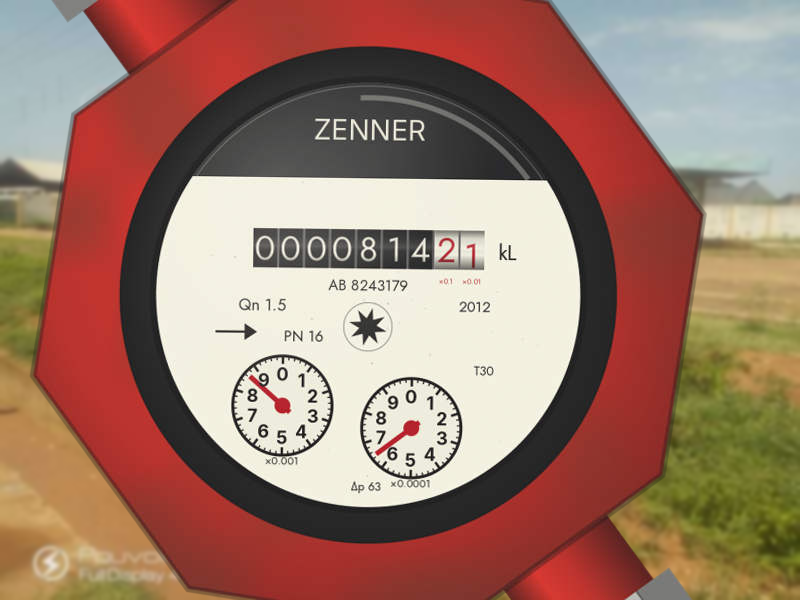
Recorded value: 814.2086 kL
